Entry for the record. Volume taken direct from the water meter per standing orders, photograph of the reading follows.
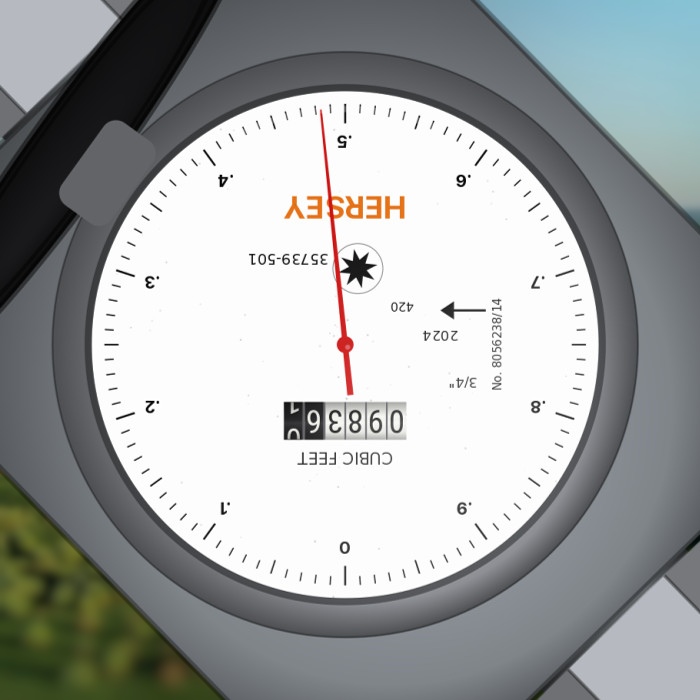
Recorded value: 98360.48 ft³
